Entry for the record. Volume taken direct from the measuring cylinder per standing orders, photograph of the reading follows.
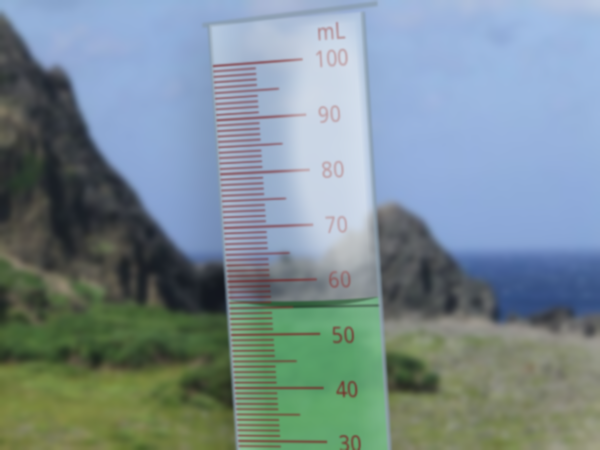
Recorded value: 55 mL
